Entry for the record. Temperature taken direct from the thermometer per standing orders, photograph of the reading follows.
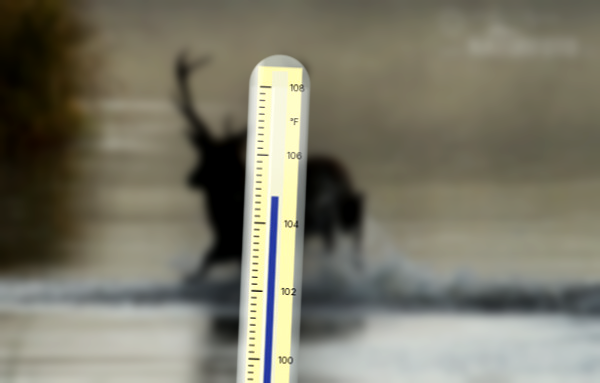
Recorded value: 104.8 °F
